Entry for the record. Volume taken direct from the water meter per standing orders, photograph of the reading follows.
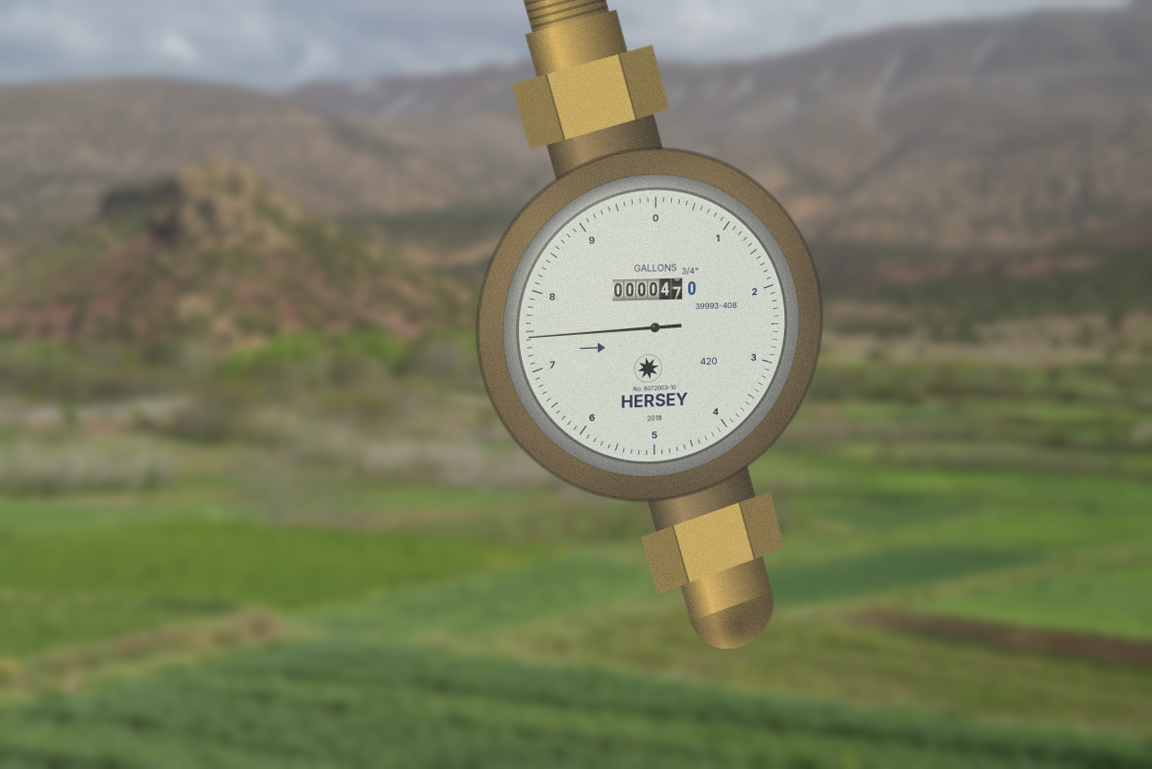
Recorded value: 467.4 gal
